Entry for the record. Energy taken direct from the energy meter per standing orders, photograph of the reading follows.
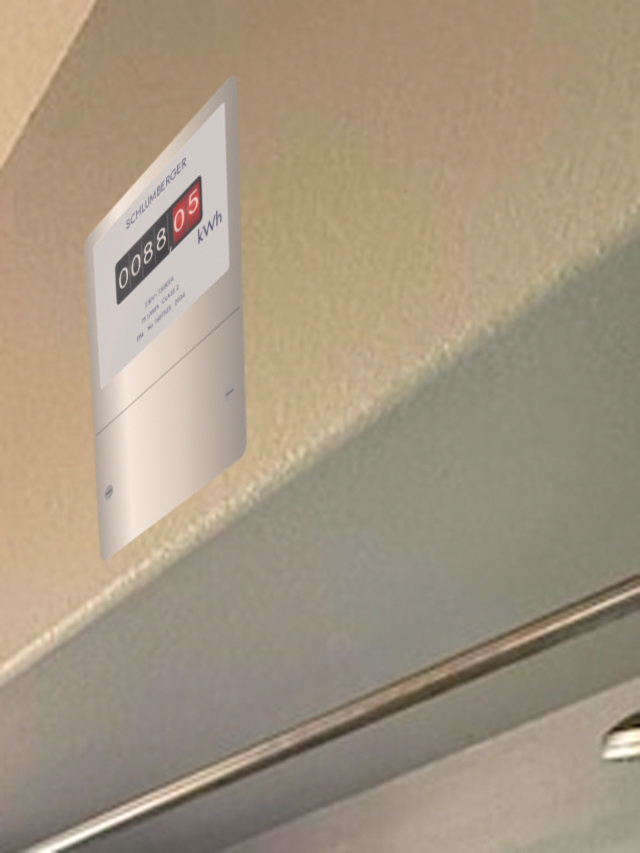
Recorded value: 88.05 kWh
